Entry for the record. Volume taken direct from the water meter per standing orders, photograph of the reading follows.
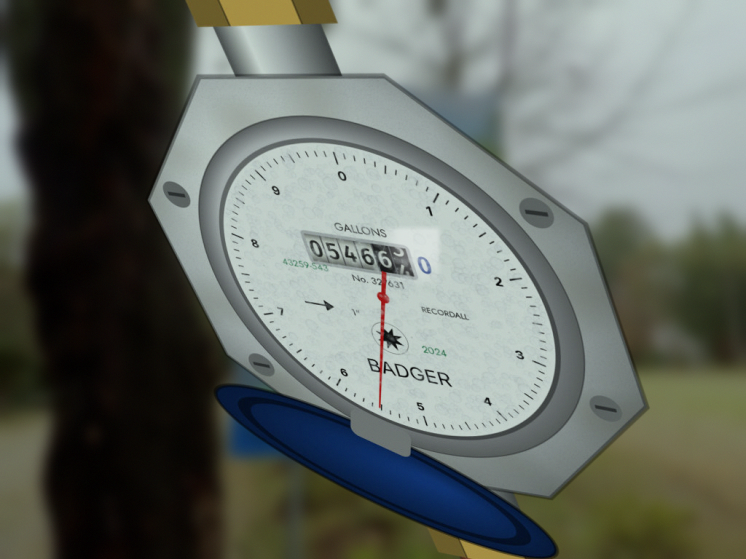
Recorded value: 546635.5 gal
